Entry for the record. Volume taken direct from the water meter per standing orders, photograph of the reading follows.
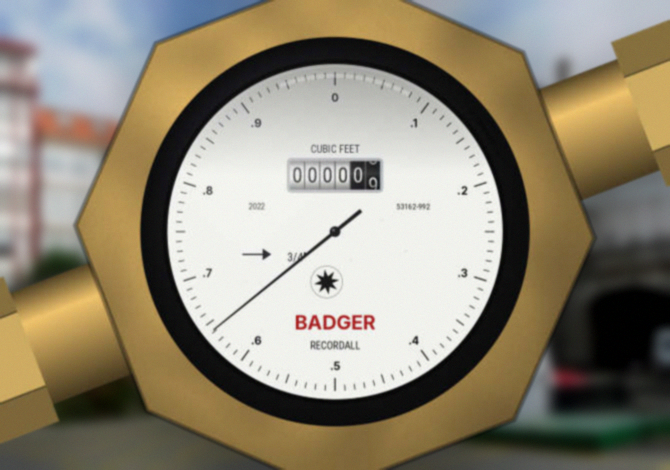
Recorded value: 8.64 ft³
